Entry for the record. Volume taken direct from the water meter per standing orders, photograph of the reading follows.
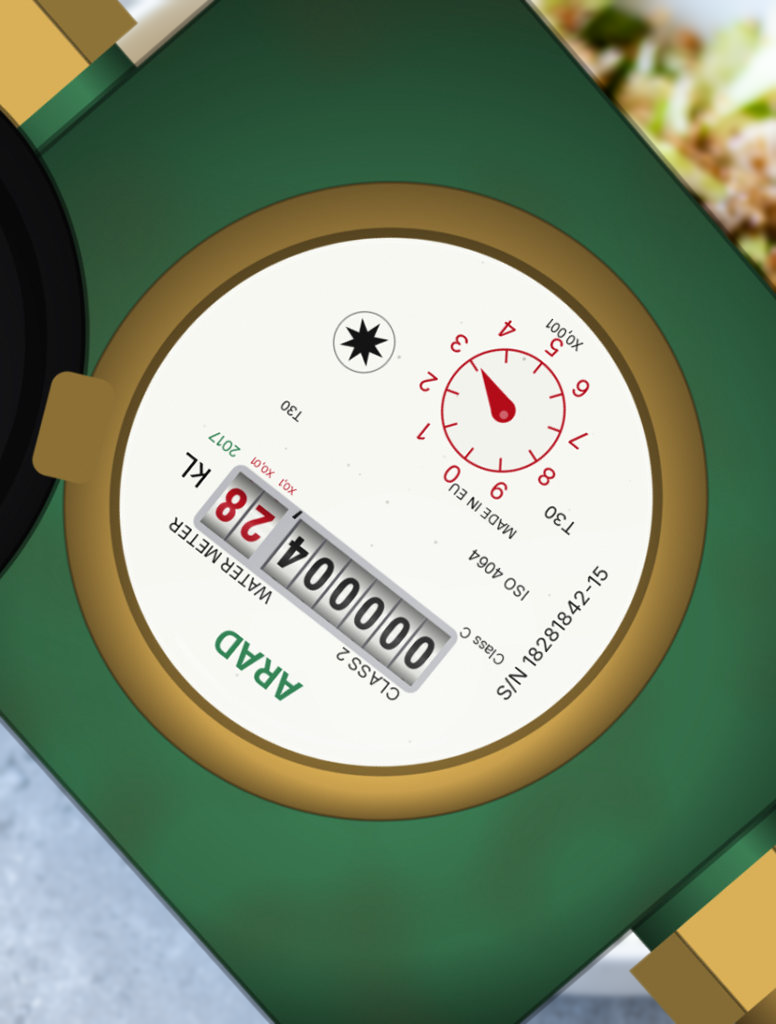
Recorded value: 4.283 kL
